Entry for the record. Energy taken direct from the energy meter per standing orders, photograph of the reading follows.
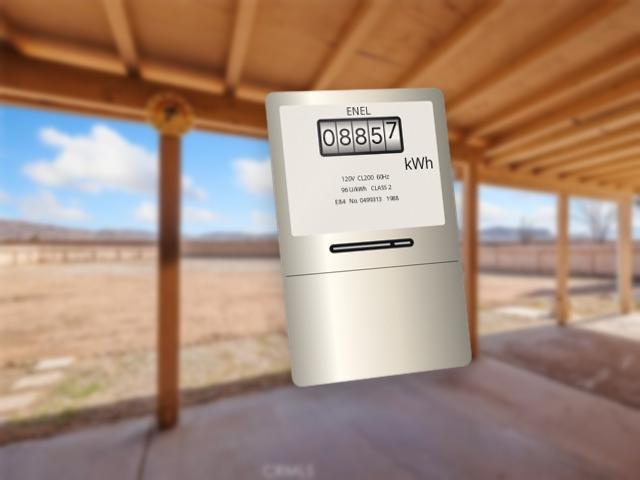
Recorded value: 8857 kWh
